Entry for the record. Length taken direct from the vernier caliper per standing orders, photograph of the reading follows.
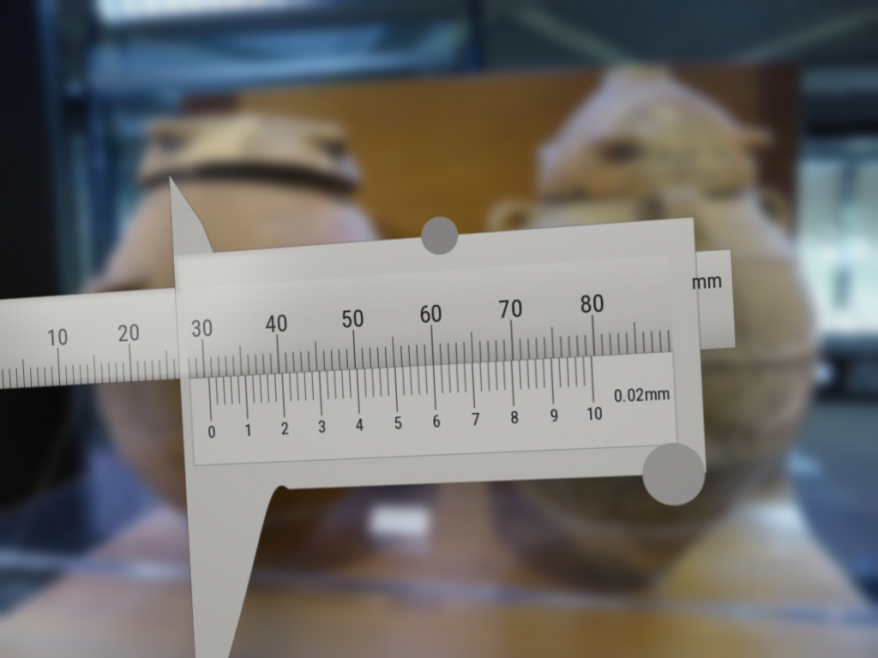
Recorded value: 30.6 mm
